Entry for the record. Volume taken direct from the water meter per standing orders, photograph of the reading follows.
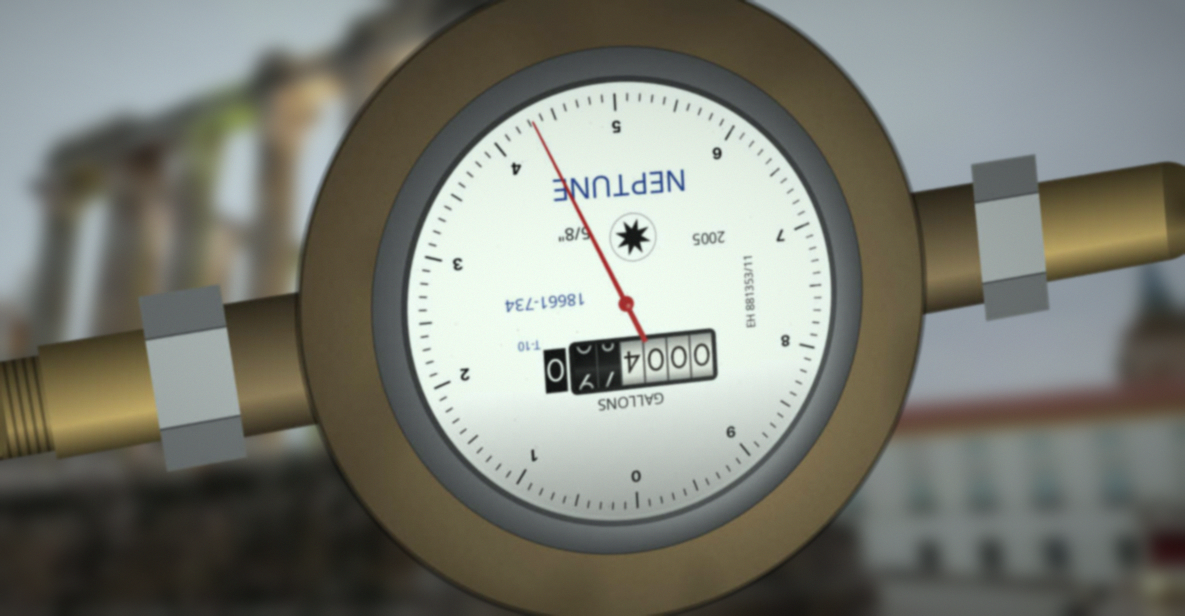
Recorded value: 4794.3 gal
